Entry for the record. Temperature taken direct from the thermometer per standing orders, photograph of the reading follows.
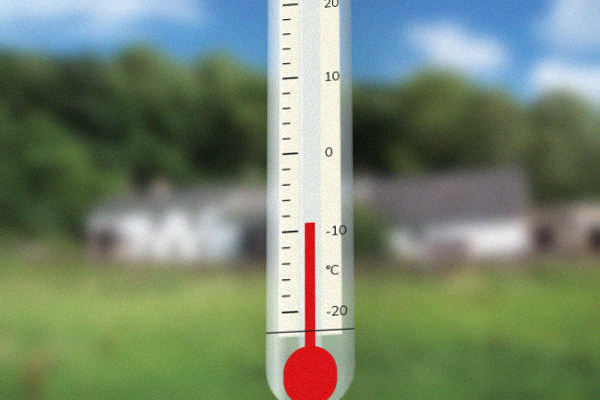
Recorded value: -9 °C
